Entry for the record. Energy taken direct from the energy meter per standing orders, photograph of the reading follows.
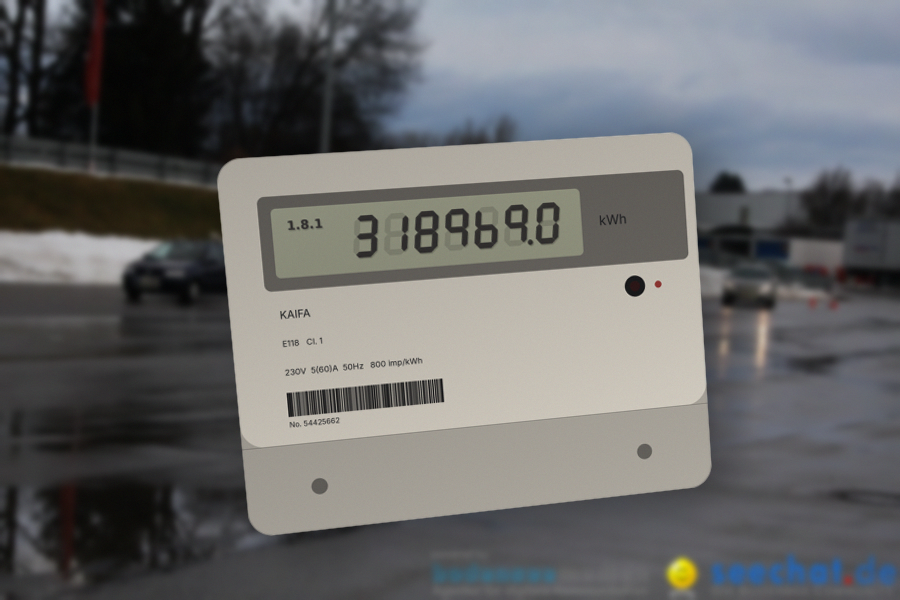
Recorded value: 318969.0 kWh
